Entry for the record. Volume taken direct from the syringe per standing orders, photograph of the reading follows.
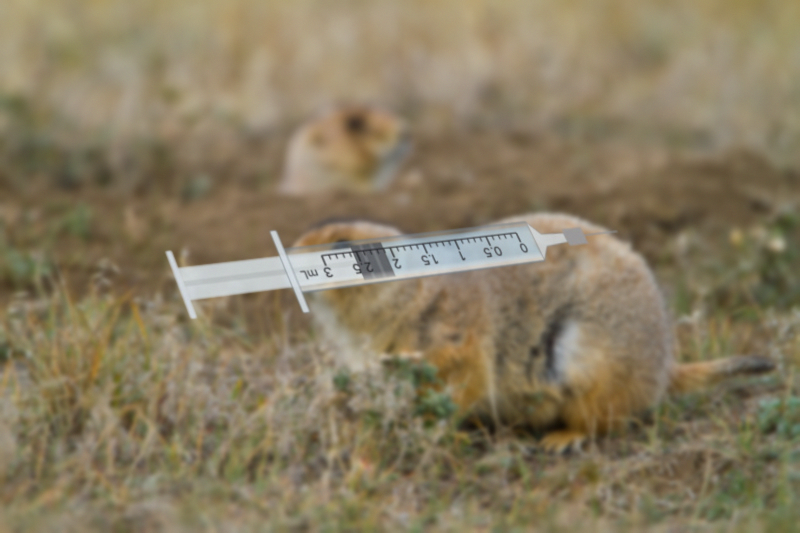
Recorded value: 2.1 mL
